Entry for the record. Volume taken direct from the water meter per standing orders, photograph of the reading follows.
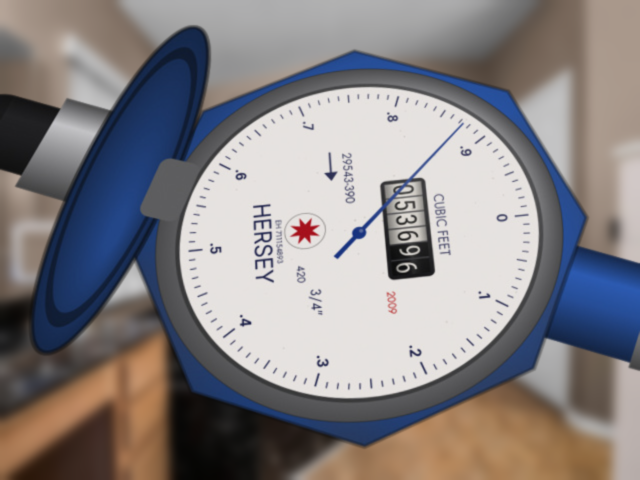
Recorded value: 53695.87 ft³
